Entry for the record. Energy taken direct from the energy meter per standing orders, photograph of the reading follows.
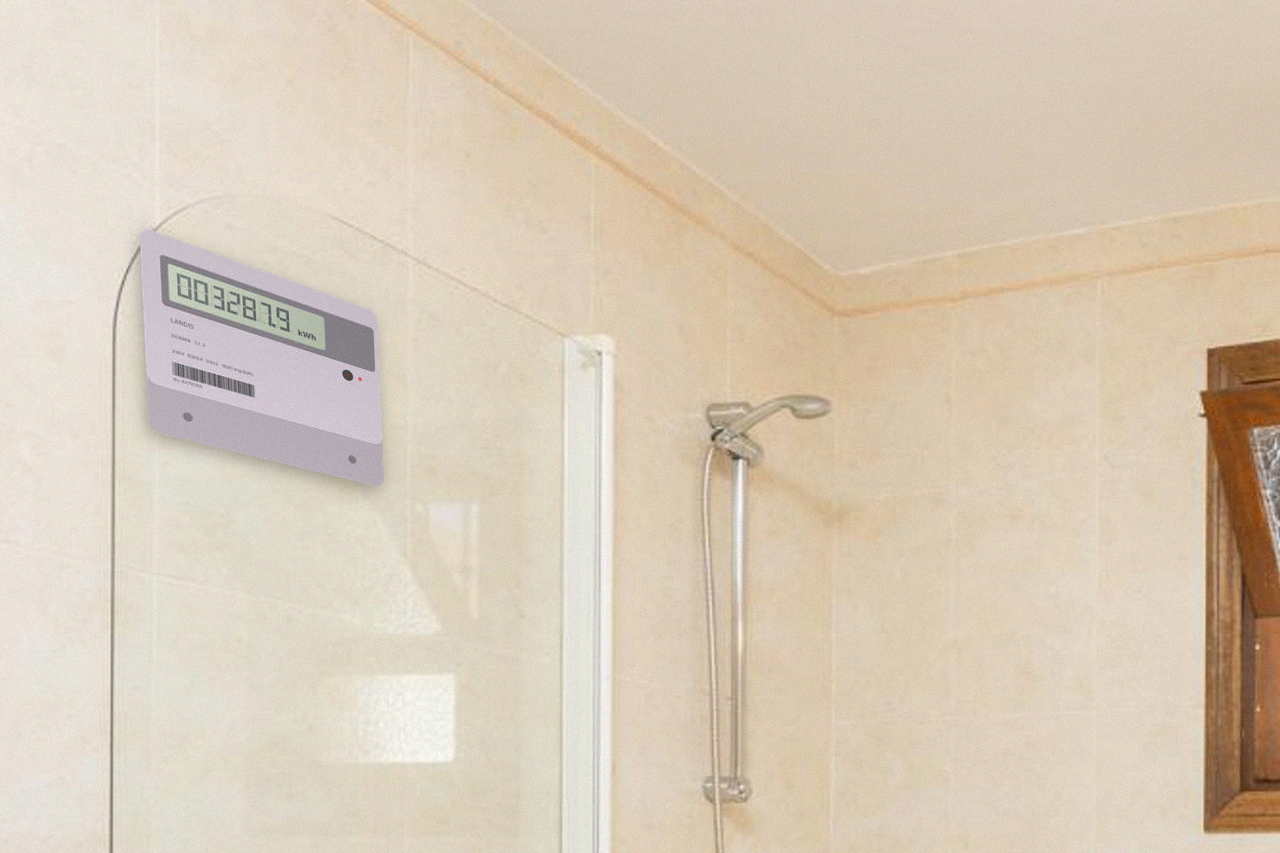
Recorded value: 3287.9 kWh
